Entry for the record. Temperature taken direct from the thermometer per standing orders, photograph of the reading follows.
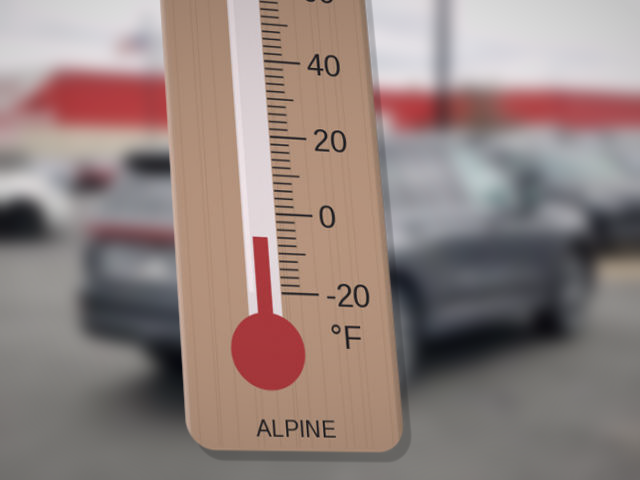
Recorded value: -6 °F
